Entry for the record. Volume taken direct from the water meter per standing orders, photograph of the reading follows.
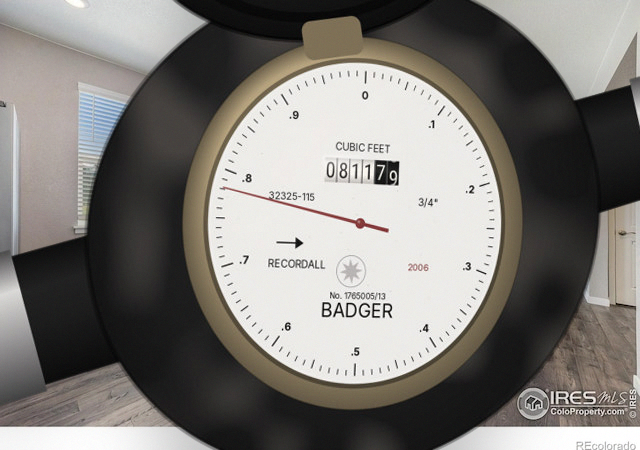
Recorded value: 81178.78 ft³
